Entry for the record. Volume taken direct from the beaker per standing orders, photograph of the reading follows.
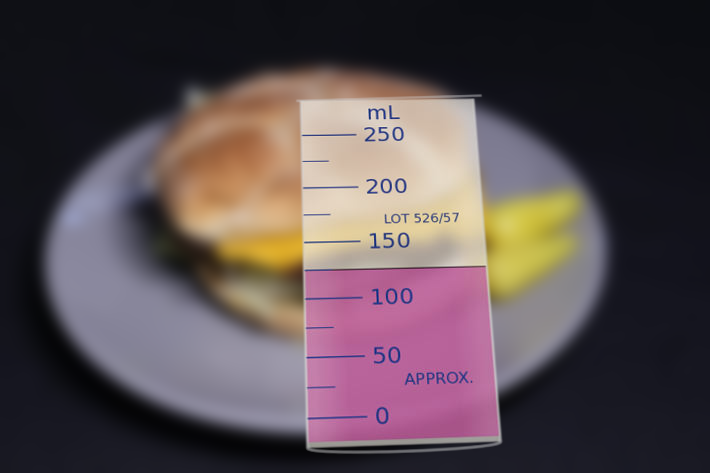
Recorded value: 125 mL
